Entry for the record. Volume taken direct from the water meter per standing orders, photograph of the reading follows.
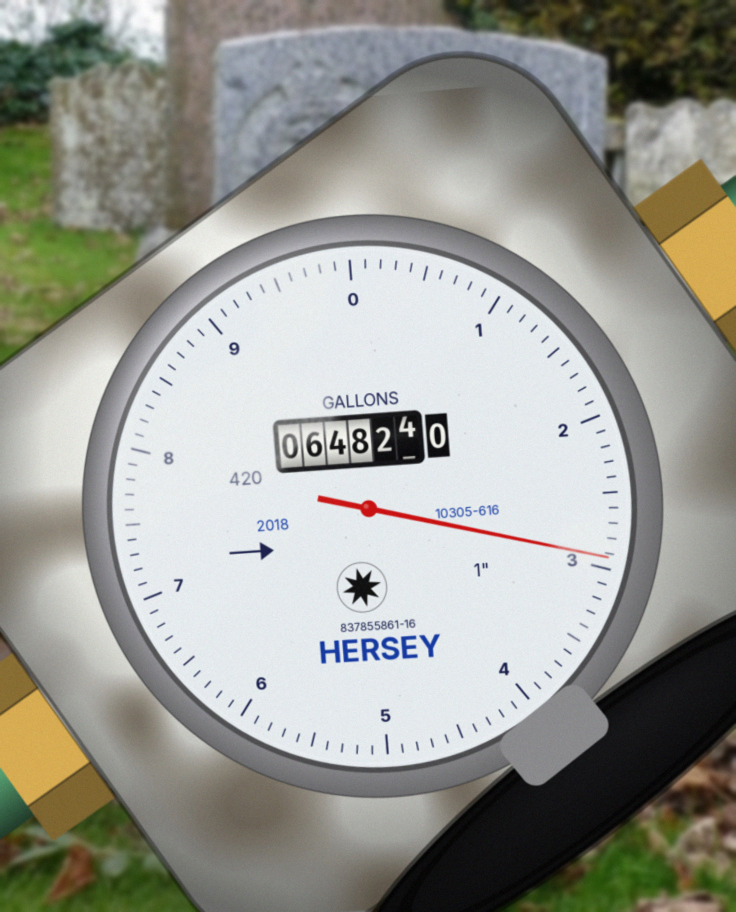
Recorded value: 648242.9 gal
